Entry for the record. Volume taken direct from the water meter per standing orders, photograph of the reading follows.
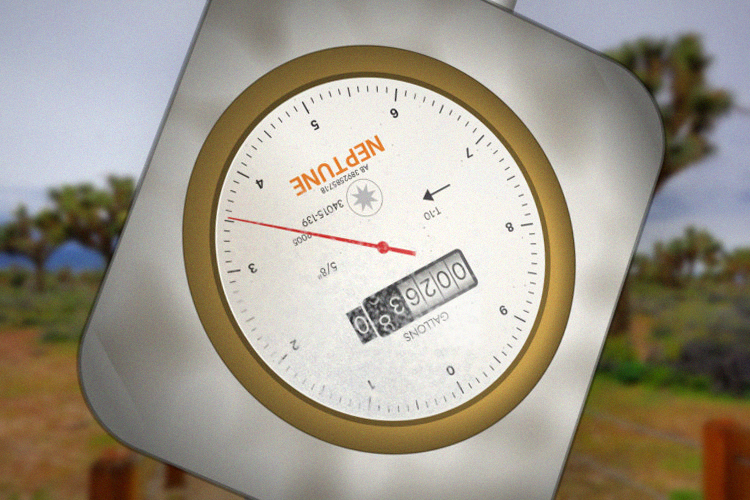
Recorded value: 26383.5 gal
